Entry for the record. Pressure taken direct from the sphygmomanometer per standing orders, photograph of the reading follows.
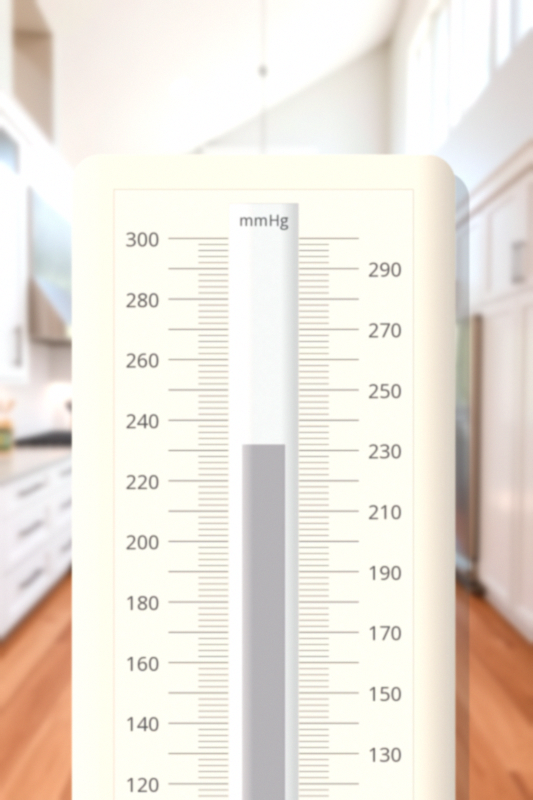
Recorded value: 232 mmHg
